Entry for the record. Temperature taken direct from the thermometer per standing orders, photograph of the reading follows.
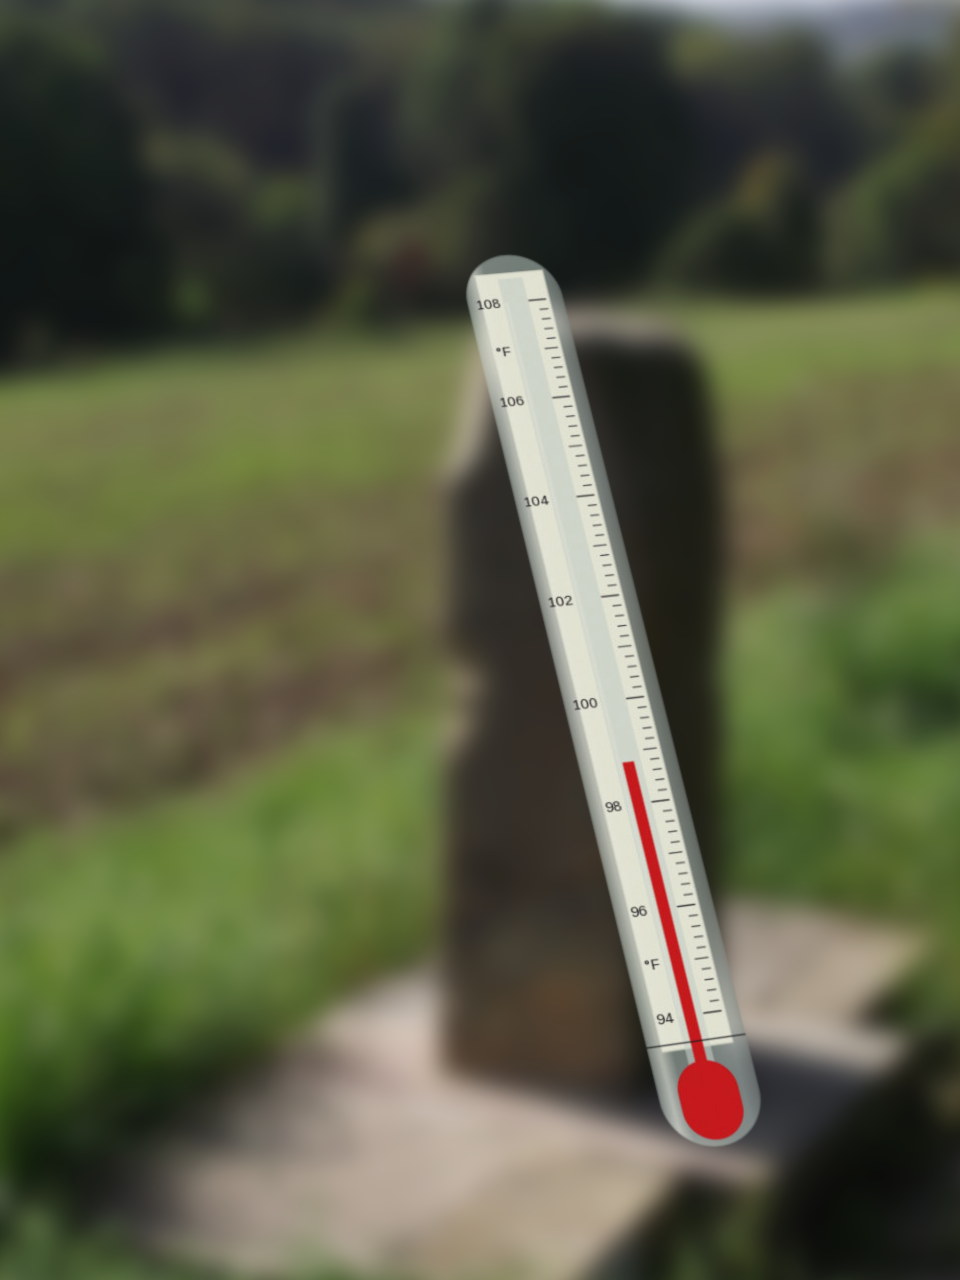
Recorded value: 98.8 °F
